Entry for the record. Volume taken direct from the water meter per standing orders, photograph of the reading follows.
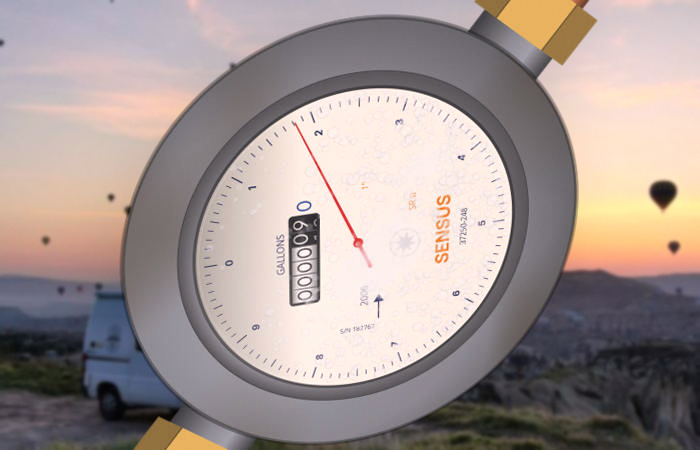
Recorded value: 91.8 gal
